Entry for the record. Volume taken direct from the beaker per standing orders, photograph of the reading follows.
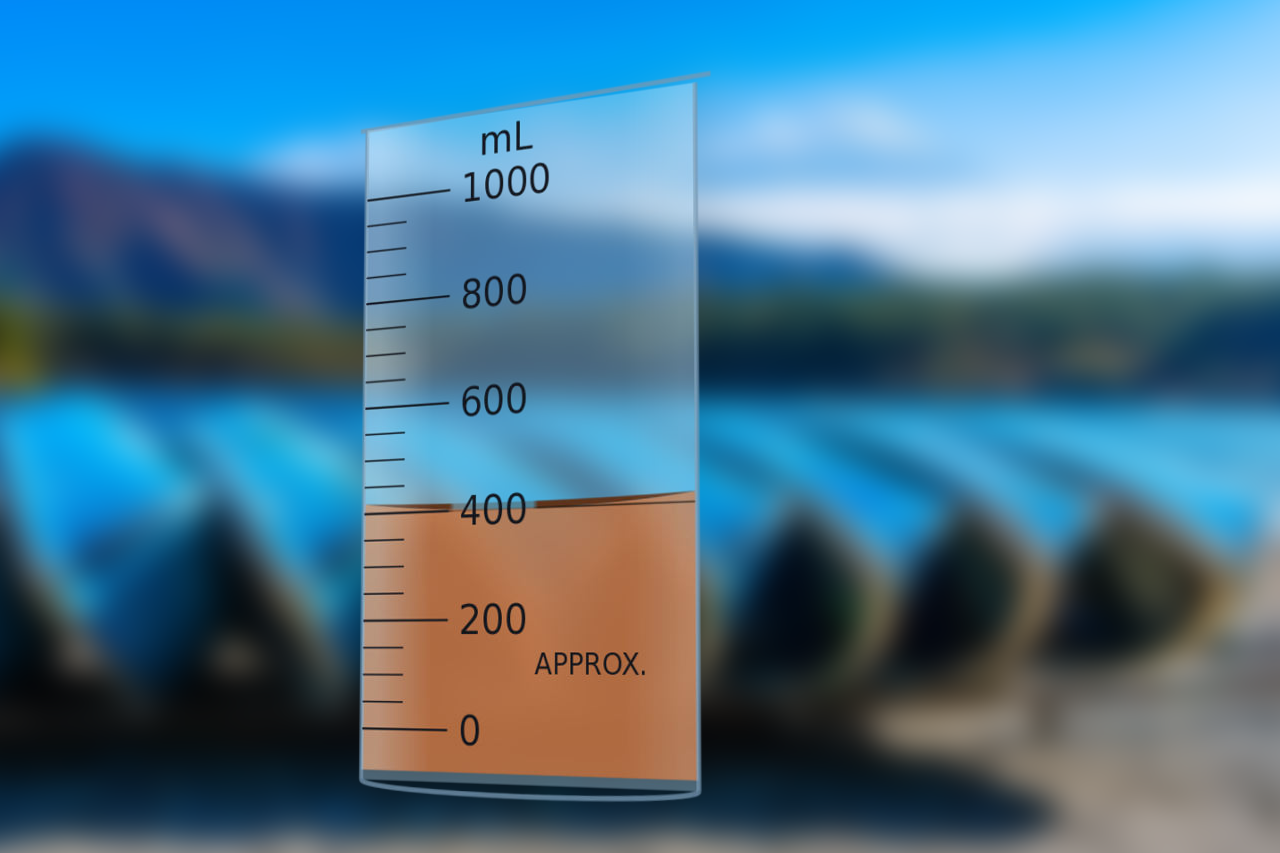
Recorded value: 400 mL
